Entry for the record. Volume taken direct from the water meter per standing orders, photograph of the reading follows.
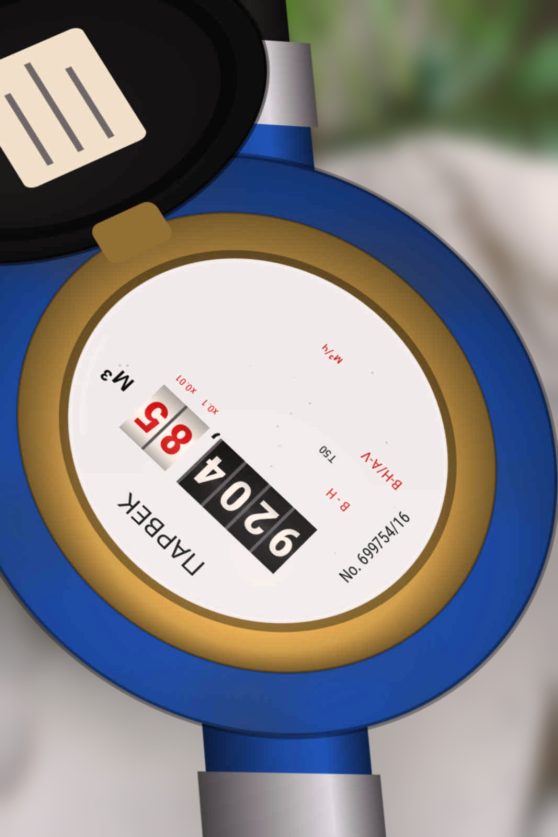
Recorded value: 9204.85 m³
